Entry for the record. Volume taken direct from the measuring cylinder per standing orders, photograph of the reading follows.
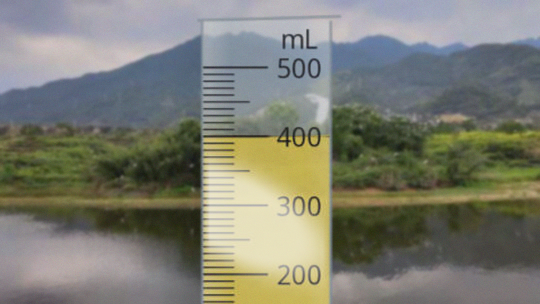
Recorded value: 400 mL
